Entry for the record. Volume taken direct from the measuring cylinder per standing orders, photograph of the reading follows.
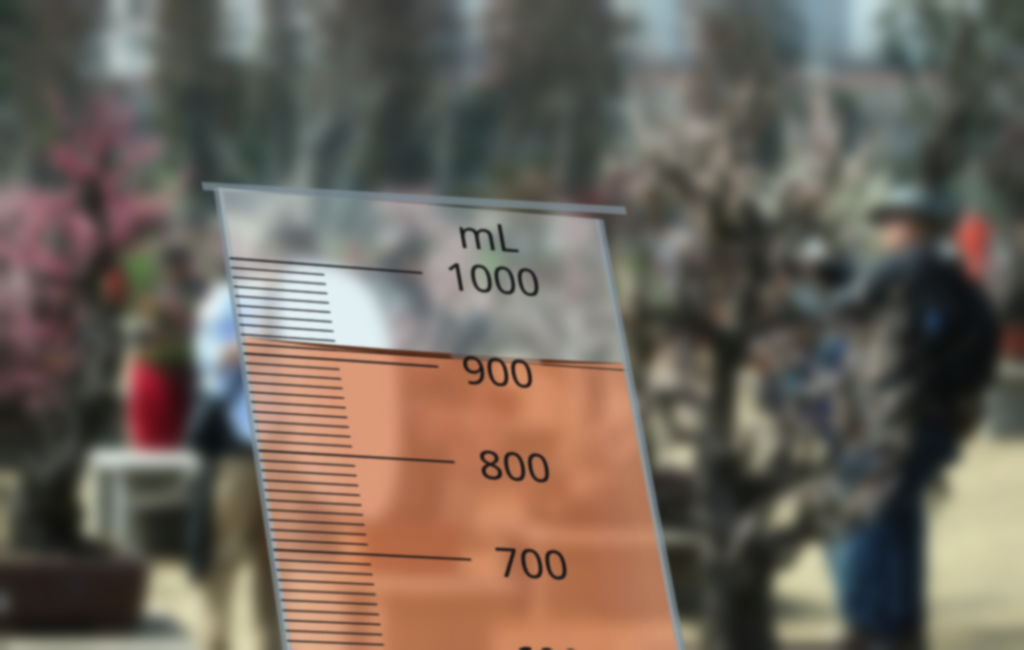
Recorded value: 910 mL
